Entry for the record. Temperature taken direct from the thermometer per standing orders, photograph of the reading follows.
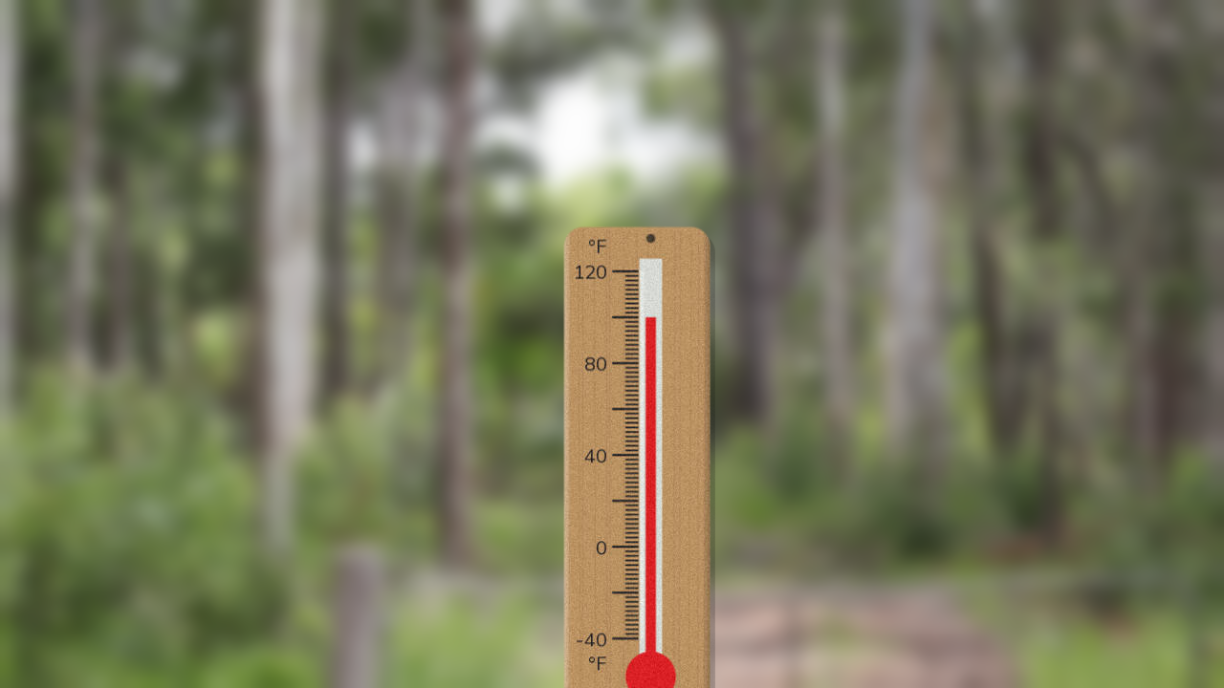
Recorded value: 100 °F
